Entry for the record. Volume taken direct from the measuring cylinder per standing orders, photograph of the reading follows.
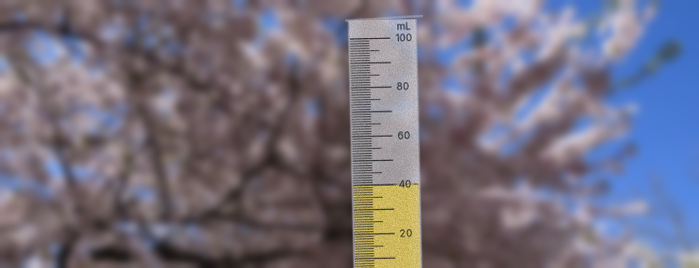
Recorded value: 40 mL
